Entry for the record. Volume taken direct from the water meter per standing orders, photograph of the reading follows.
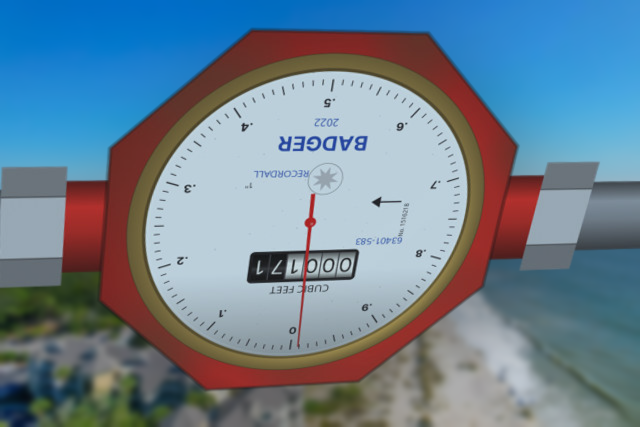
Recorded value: 170.99 ft³
